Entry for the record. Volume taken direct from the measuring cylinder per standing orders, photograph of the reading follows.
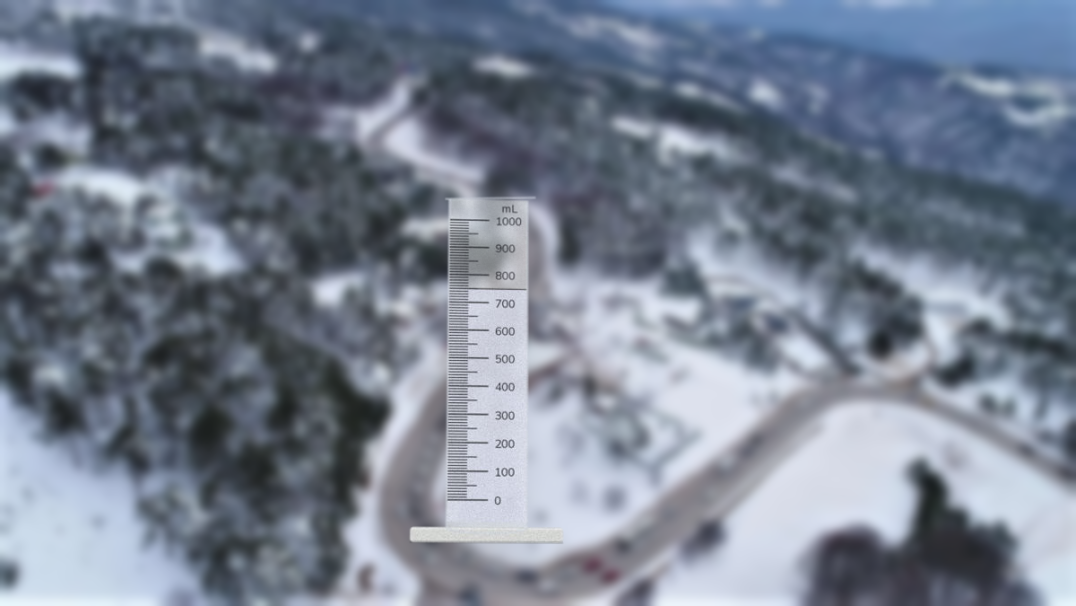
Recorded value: 750 mL
